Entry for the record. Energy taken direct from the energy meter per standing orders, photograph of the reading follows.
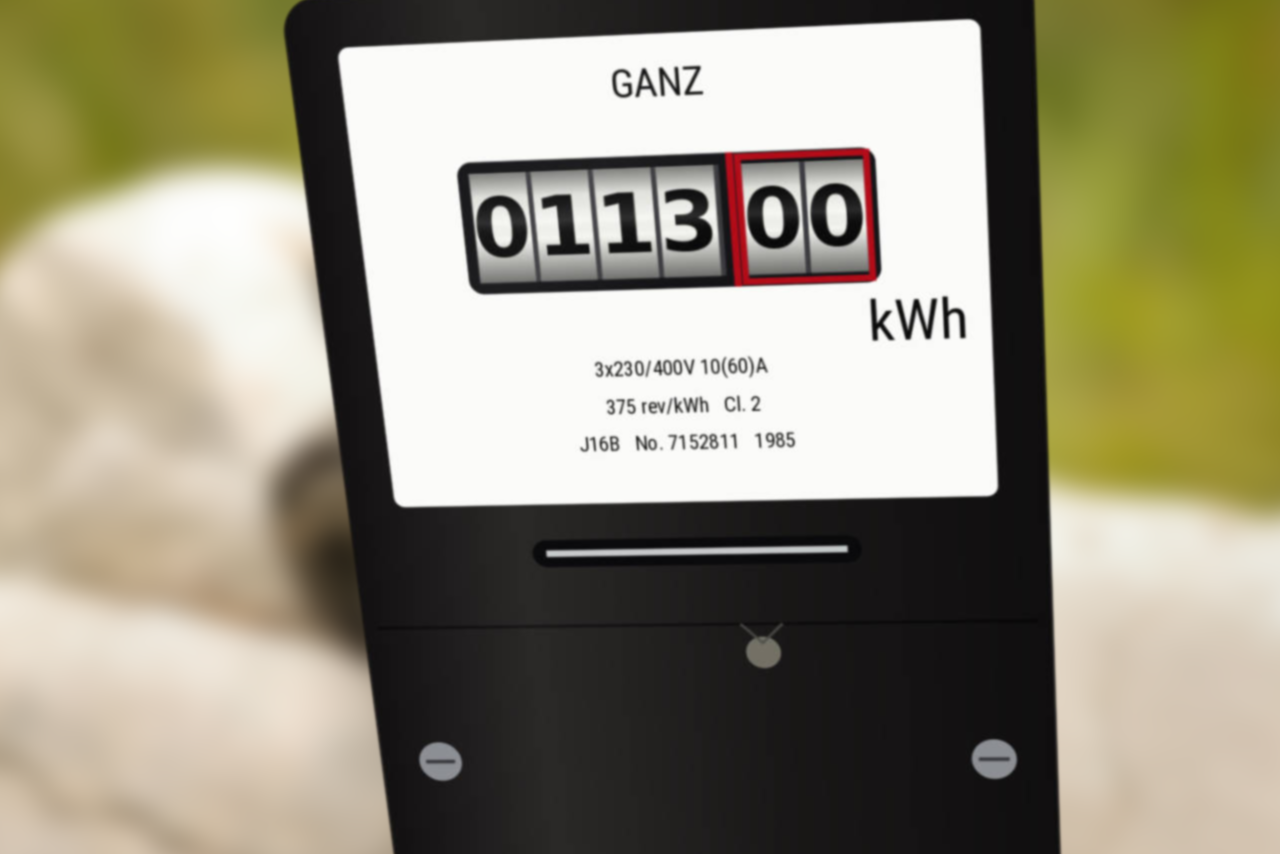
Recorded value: 113.00 kWh
